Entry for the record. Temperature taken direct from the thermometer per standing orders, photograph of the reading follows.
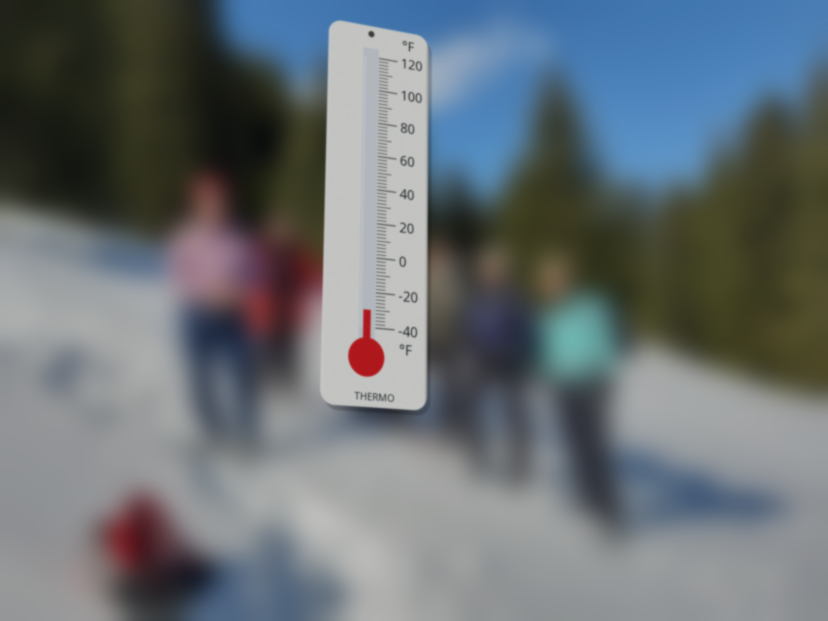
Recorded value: -30 °F
